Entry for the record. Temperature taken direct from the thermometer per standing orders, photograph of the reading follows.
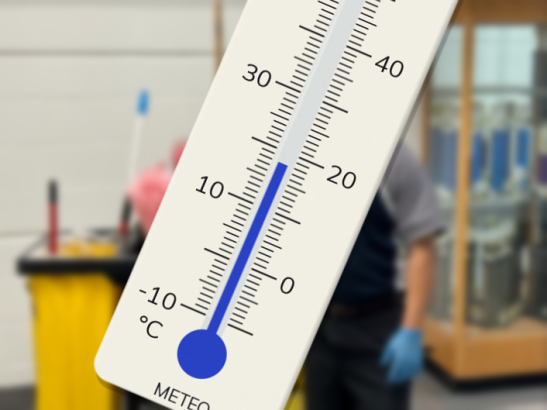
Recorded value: 18 °C
